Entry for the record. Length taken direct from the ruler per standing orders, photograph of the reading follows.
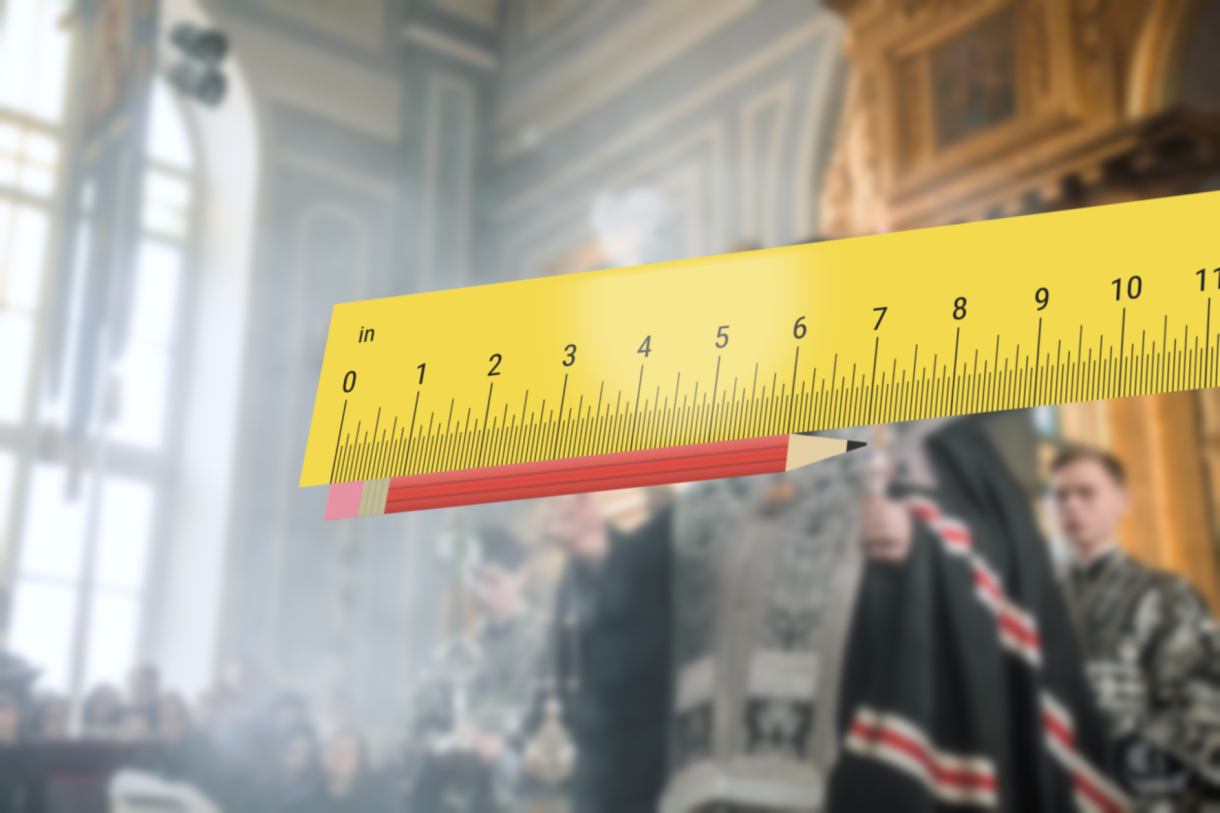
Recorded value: 7 in
